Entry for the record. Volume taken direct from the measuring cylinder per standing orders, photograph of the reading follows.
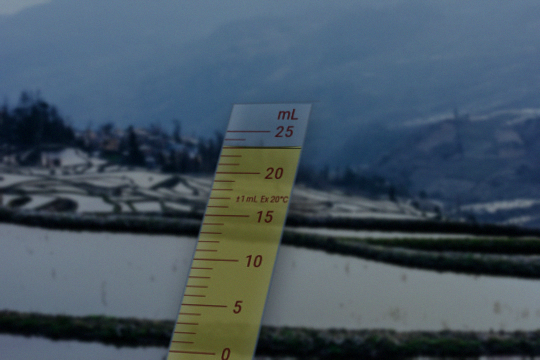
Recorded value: 23 mL
